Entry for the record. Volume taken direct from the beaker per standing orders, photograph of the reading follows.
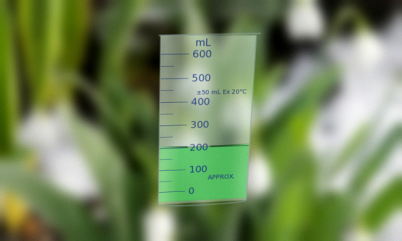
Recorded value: 200 mL
